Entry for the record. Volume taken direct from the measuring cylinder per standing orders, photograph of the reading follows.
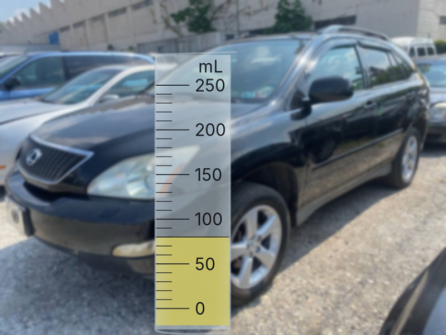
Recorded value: 80 mL
